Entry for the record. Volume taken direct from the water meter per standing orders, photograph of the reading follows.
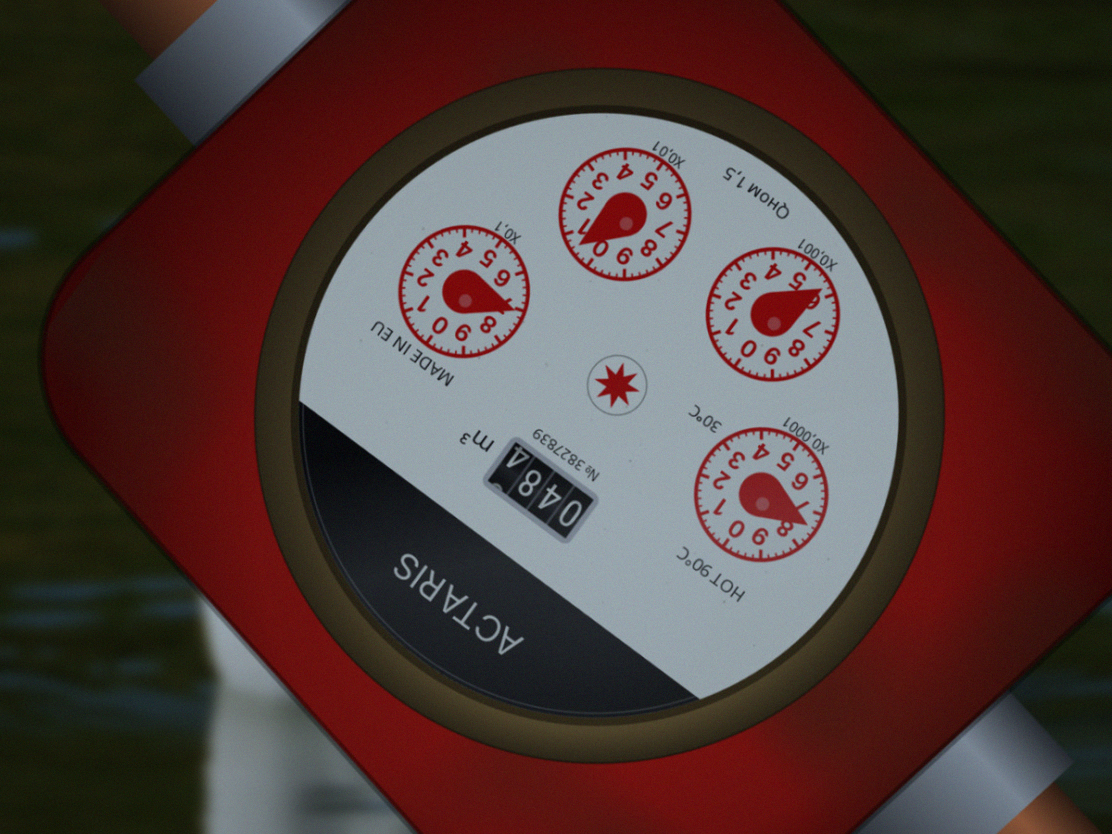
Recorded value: 483.7057 m³
